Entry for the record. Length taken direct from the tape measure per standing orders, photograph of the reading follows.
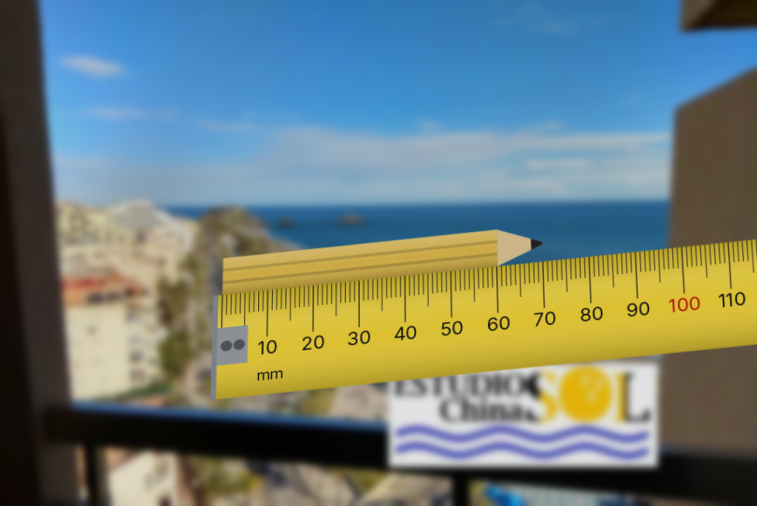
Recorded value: 70 mm
